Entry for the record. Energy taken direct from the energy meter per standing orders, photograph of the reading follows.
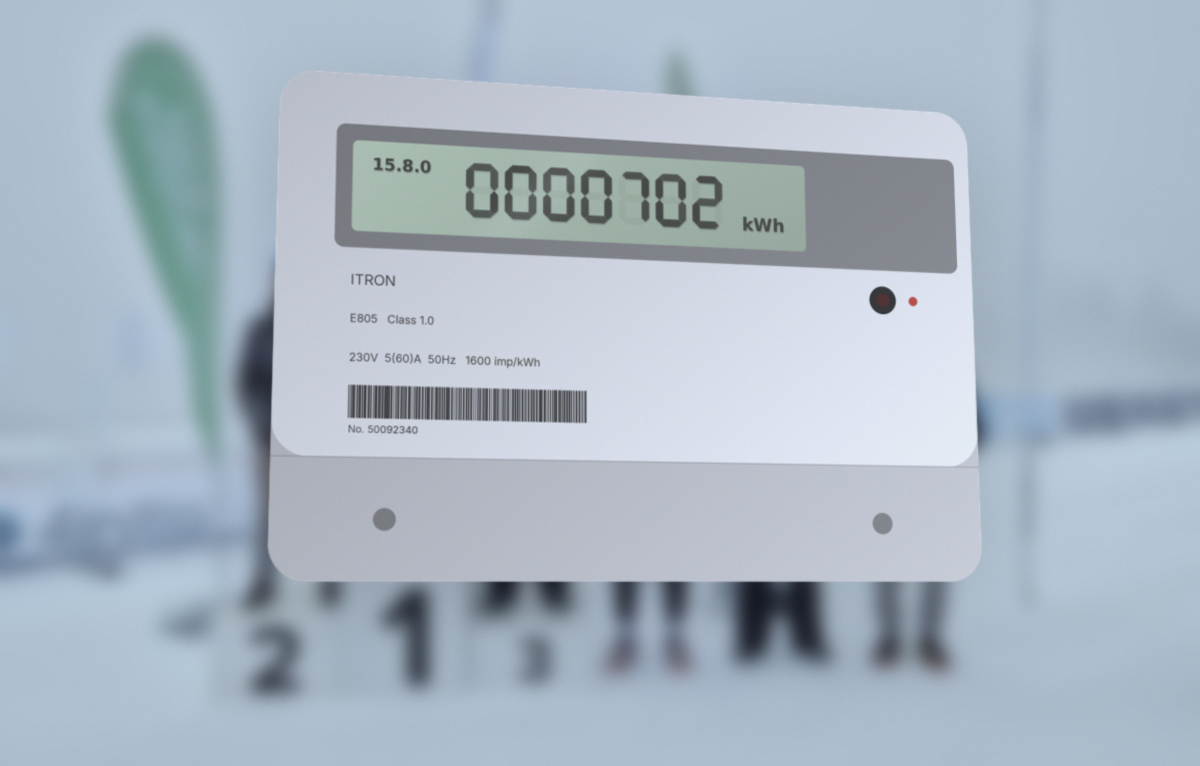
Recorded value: 702 kWh
